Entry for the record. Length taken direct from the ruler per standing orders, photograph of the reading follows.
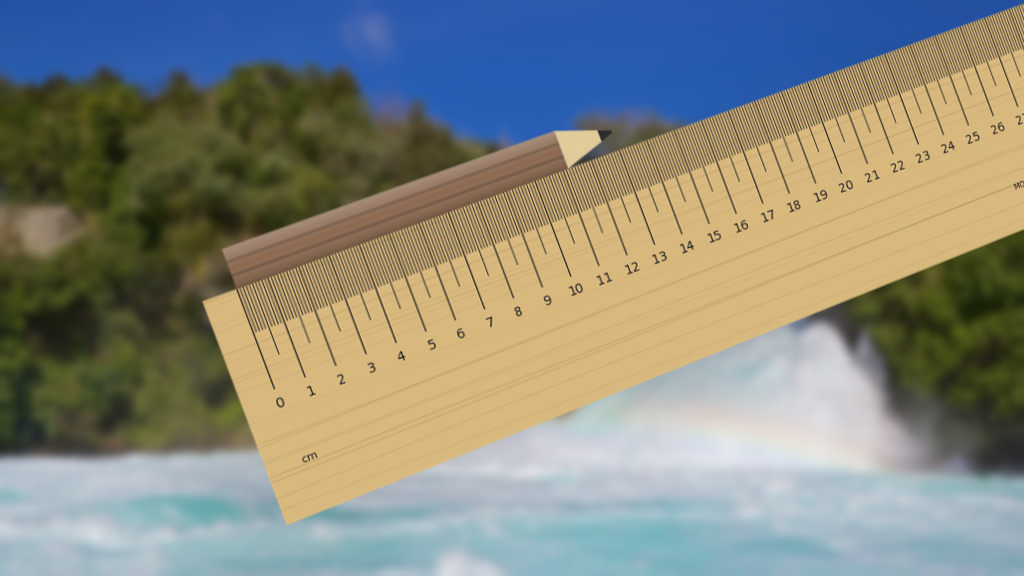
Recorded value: 13 cm
